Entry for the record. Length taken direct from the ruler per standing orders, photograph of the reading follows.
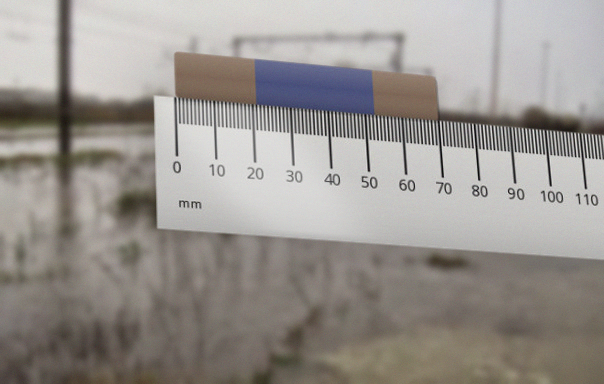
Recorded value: 70 mm
